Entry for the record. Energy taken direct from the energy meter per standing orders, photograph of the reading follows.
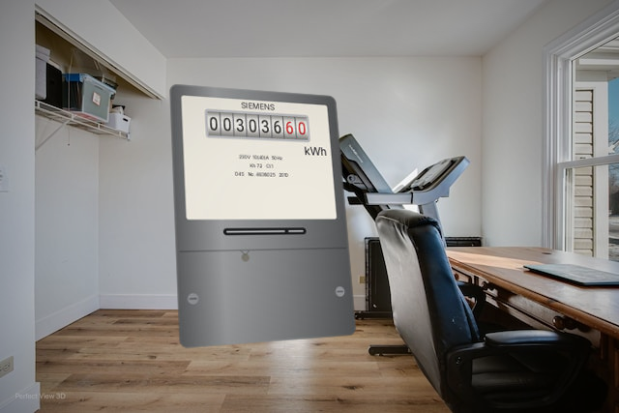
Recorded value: 3036.60 kWh
